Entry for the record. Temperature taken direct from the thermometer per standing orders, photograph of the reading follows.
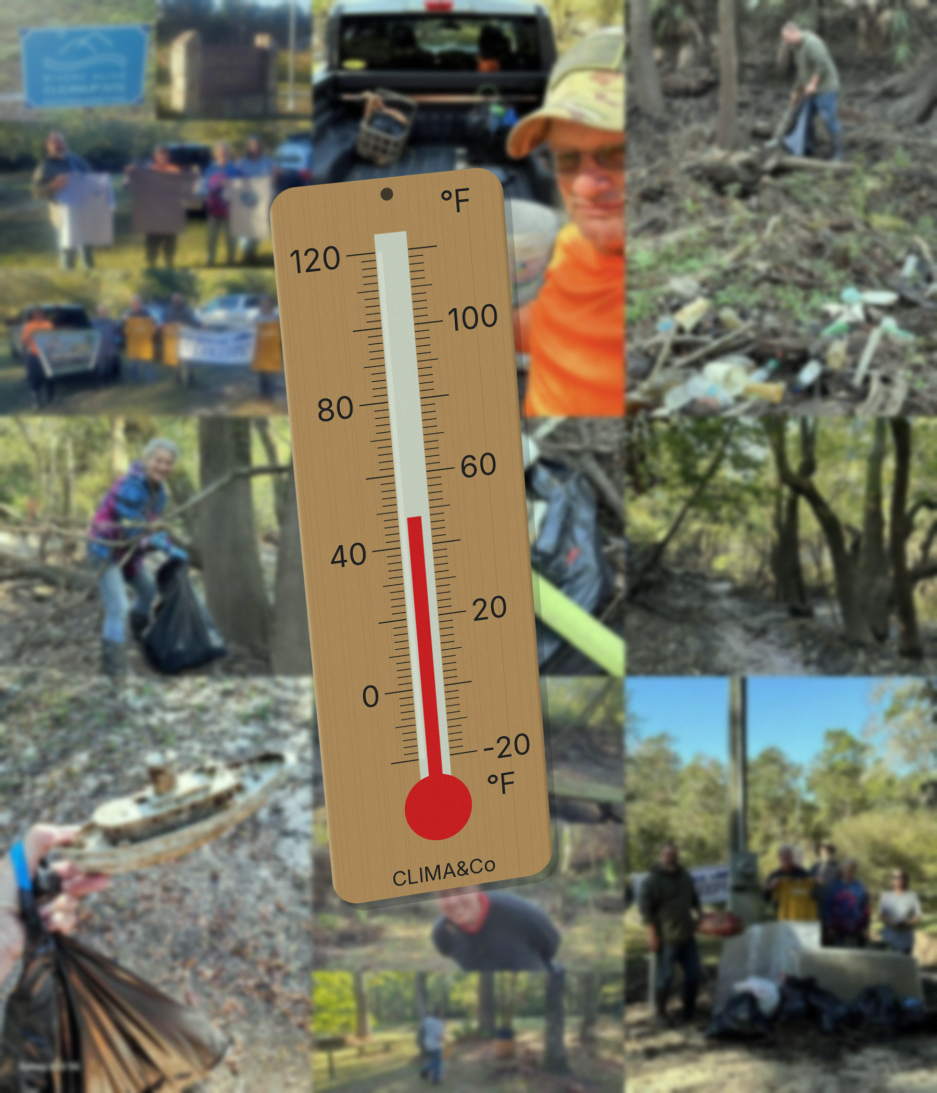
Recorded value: 48 °F
